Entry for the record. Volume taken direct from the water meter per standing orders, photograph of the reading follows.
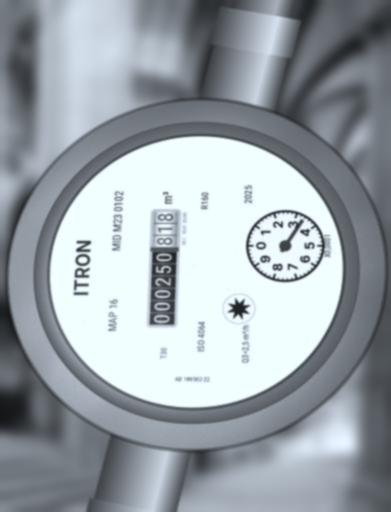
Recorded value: 250.8183 m³
